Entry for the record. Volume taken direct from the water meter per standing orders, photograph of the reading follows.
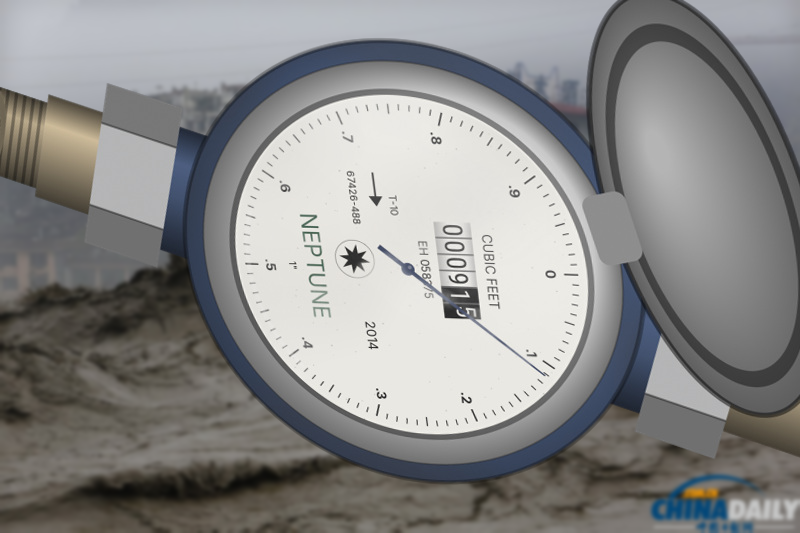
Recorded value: 915.11 ft³
